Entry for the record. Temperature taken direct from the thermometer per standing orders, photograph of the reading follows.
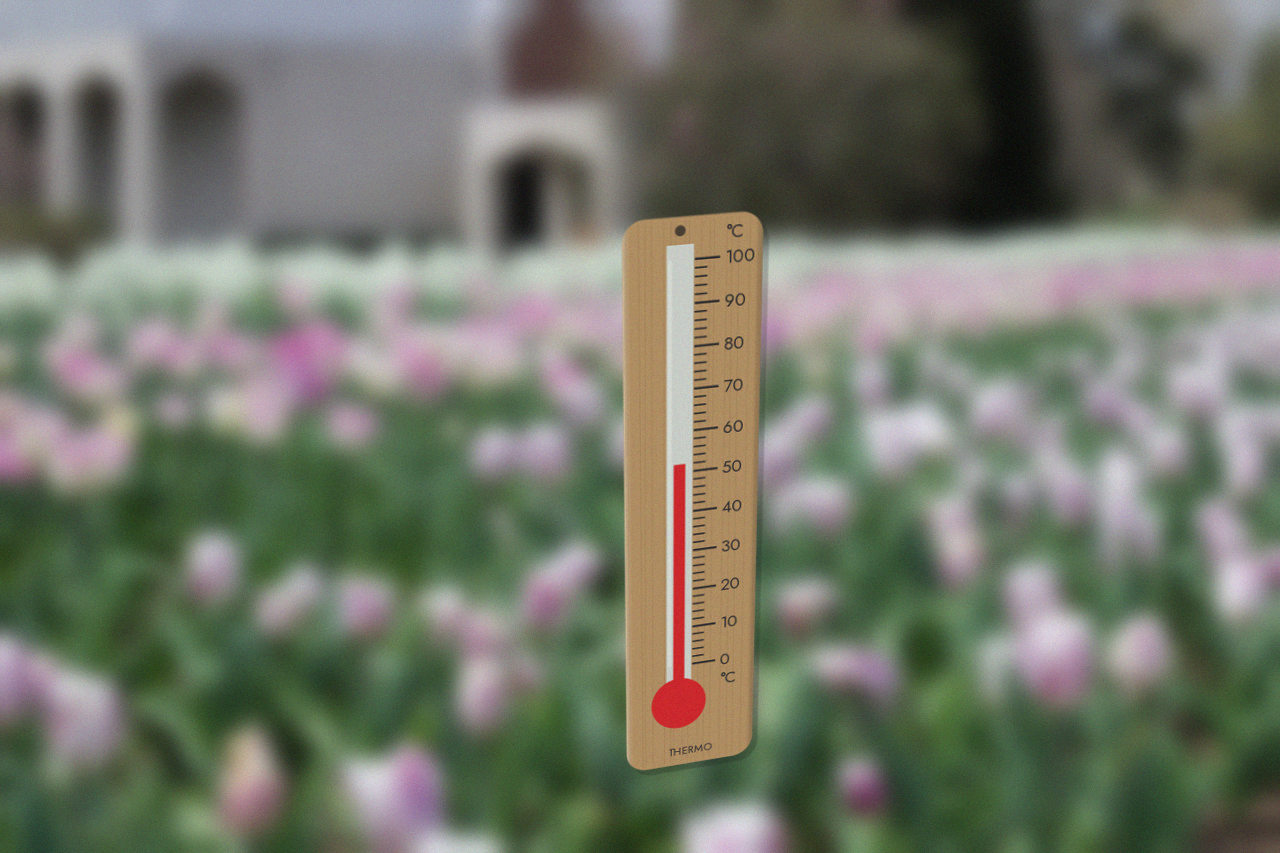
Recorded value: 52 °C
